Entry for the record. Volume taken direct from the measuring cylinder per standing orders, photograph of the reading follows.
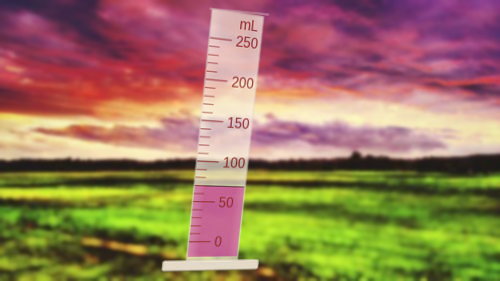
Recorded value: 70 mL
